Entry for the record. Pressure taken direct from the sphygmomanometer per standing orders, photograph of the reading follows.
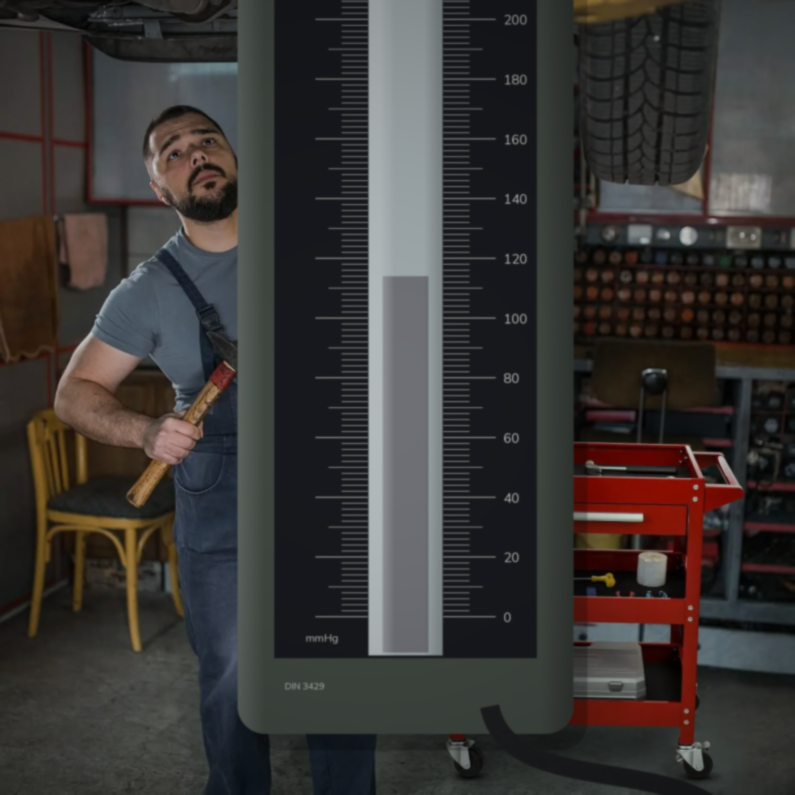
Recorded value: 114 mmHg
